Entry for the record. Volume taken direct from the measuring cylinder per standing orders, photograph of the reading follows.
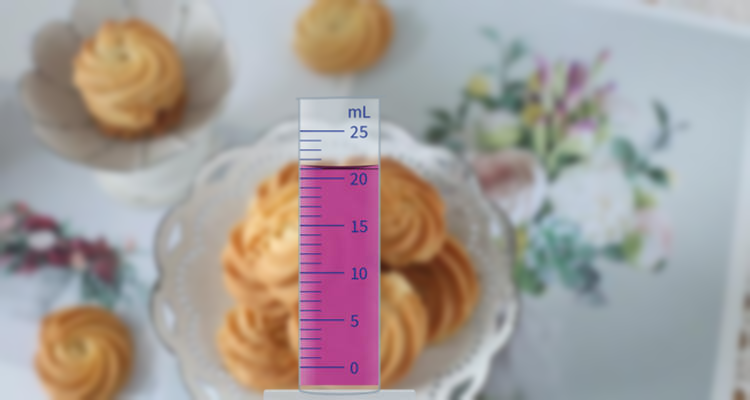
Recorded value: 21 mL
